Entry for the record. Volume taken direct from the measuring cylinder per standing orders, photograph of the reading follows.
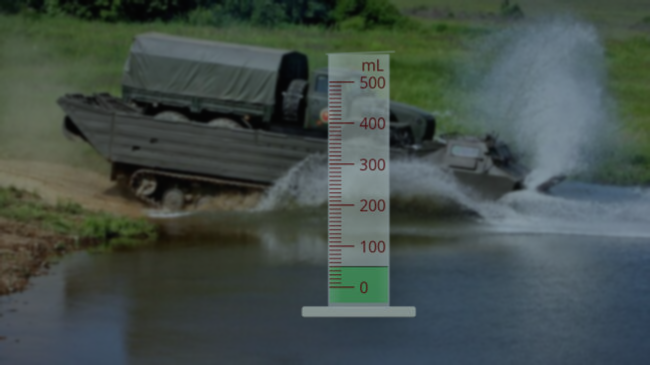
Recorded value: 50 mL
